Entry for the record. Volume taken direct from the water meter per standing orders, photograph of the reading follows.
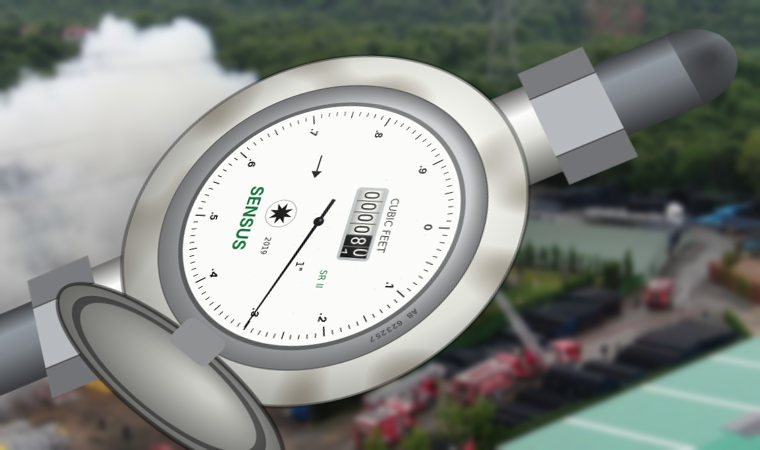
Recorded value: 80.30 ft³
